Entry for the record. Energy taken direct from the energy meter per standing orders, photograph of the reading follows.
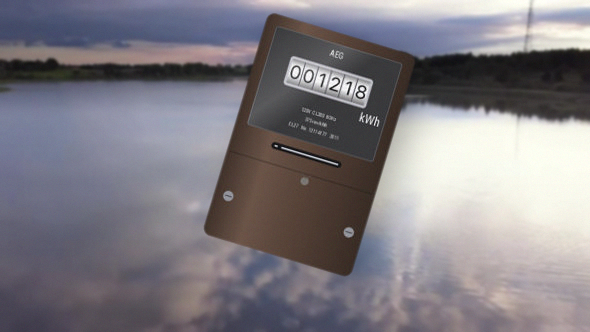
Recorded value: 1218 kWh
